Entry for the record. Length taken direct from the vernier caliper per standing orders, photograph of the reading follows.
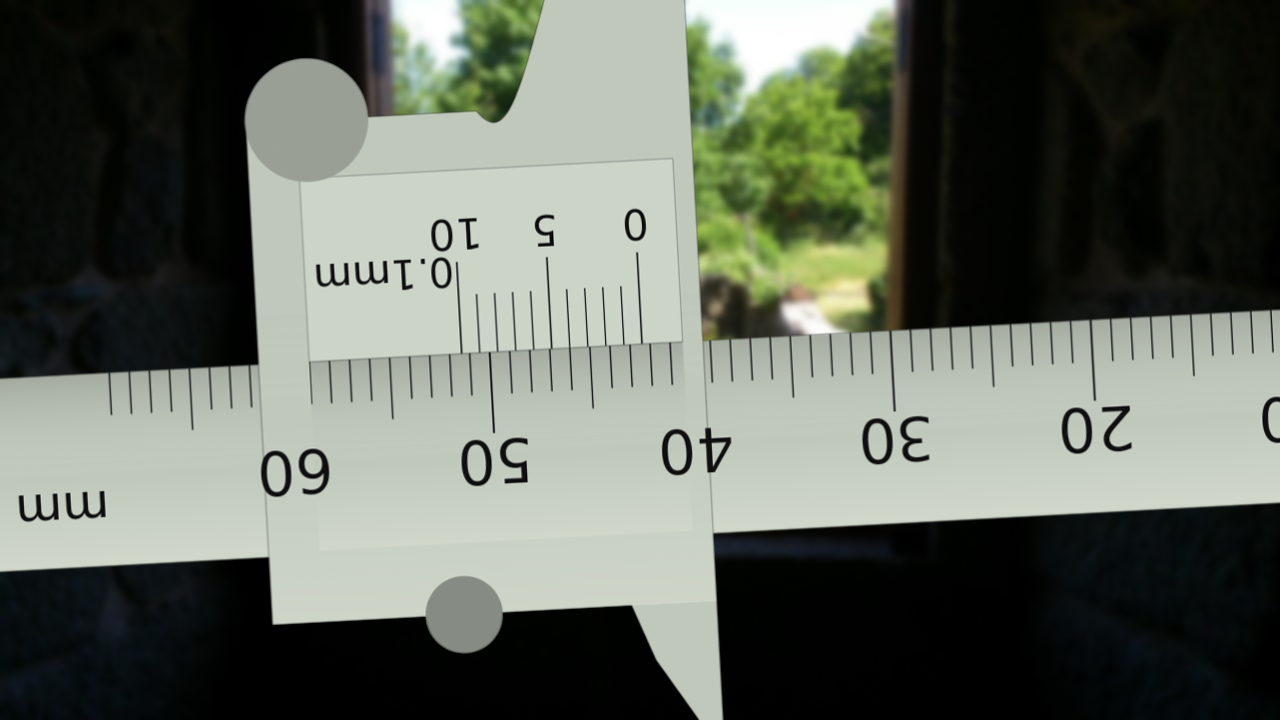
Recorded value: 42.4 mm
